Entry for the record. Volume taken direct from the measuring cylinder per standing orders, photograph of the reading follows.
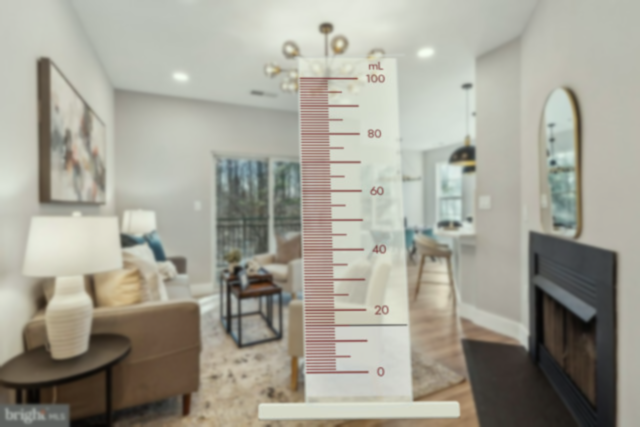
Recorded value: 15 mL
